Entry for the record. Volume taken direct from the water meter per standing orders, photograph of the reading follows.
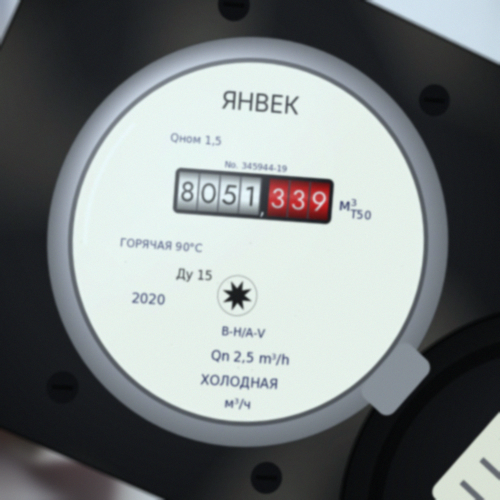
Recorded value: 8051.339 m³
